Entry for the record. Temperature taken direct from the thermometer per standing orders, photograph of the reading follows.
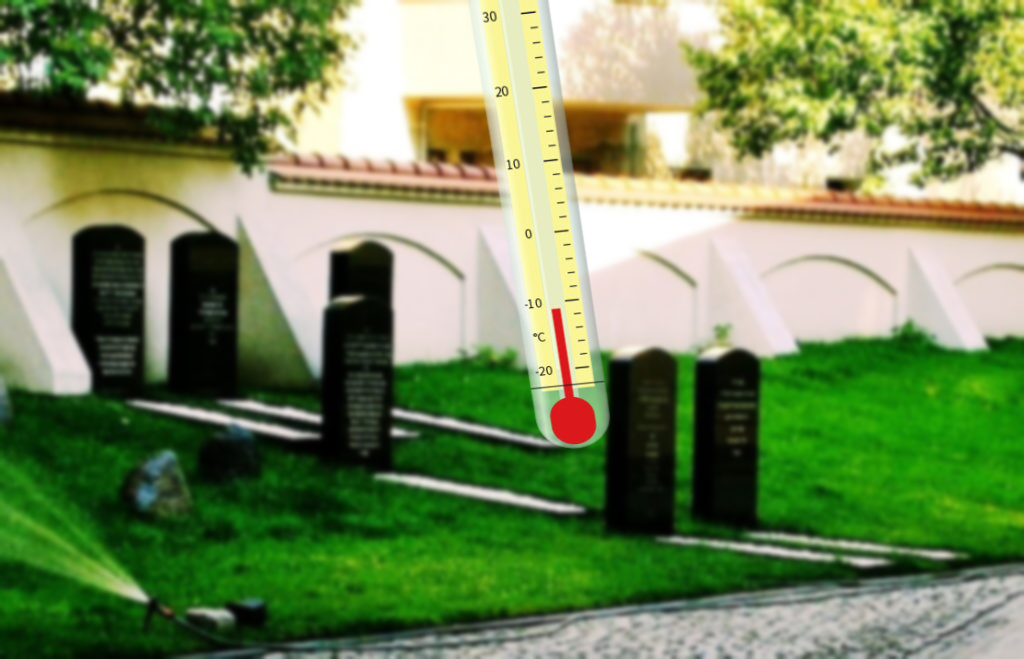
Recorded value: -11 °C
